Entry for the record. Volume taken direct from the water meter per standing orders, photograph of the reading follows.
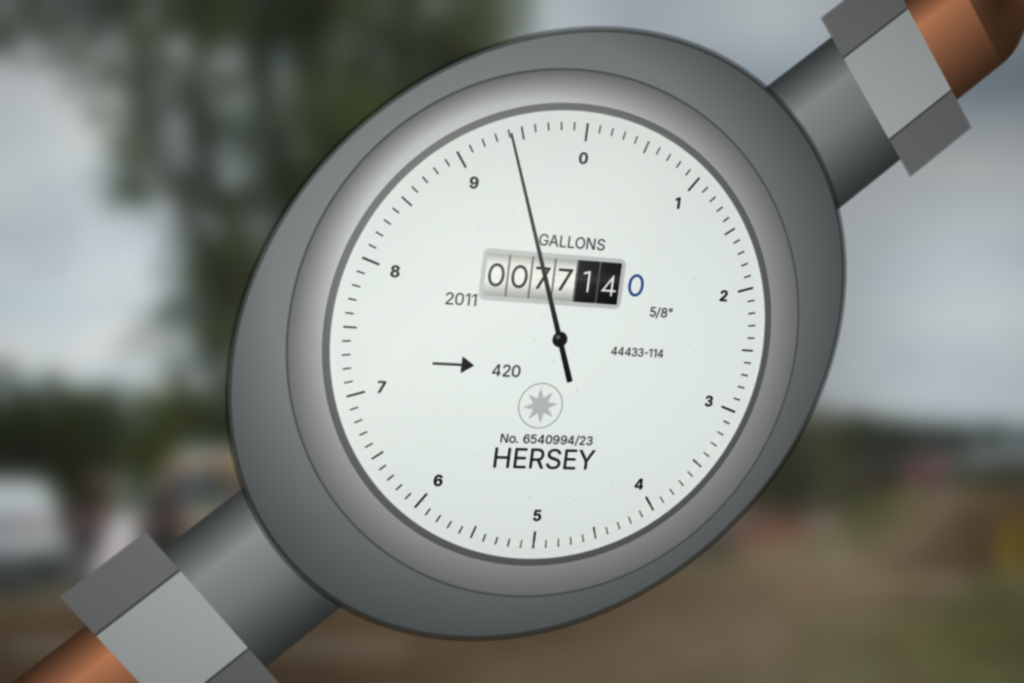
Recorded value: 77139.4 gal
